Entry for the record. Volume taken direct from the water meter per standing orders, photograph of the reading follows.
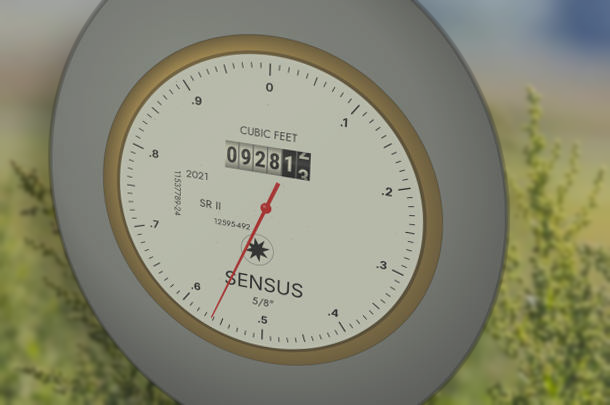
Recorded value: 92812.56 ft³
